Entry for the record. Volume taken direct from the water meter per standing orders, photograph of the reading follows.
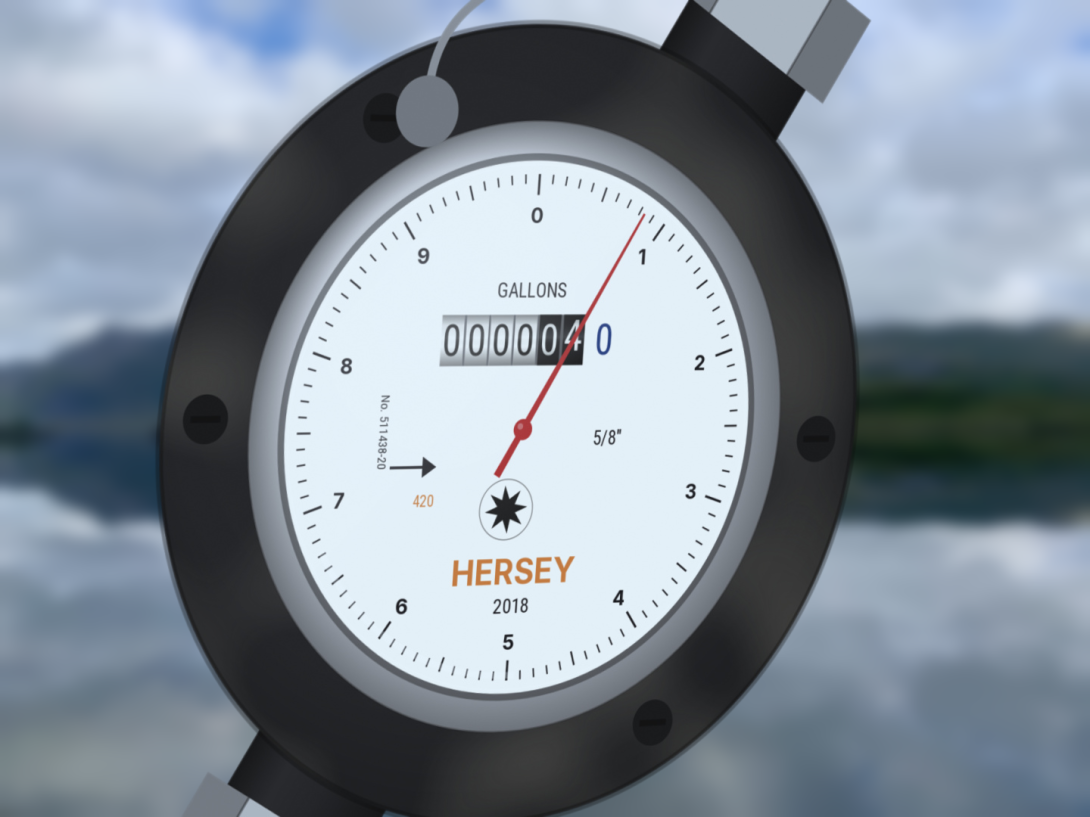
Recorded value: 40.8 gal
